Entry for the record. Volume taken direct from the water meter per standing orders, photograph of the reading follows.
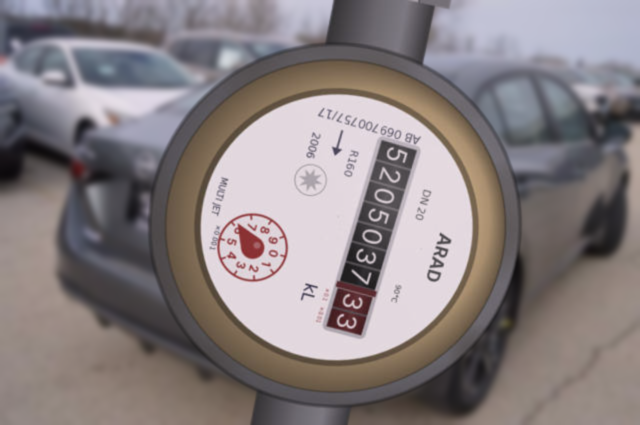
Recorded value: 5205037.336 kL
